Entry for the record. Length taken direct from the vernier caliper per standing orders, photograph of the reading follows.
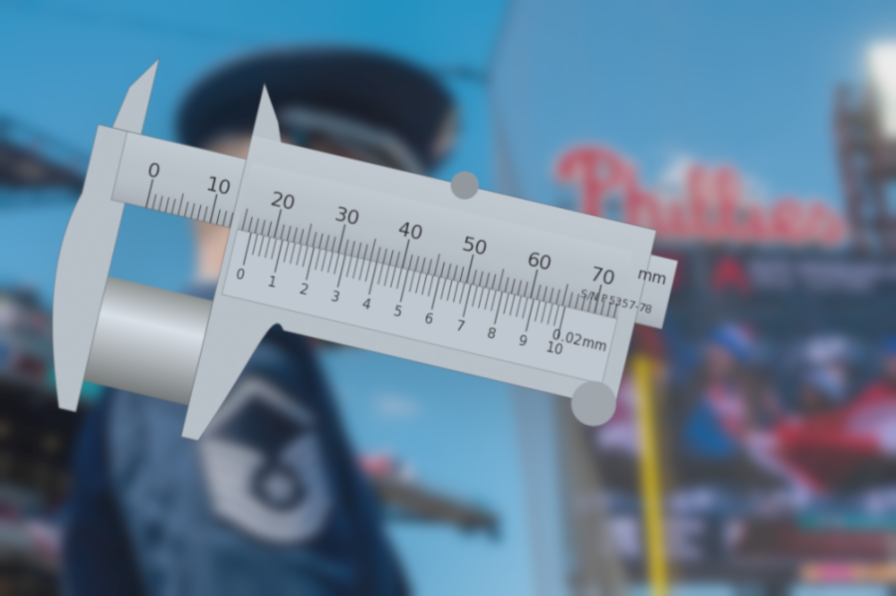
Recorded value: 16.4 mm
